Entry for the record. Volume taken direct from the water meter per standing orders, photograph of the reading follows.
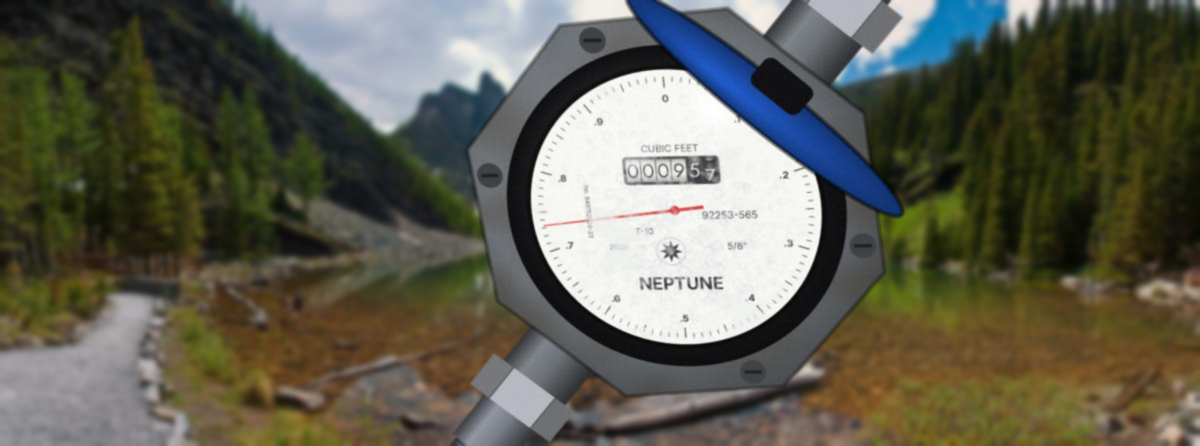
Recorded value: 956.73 ft³
